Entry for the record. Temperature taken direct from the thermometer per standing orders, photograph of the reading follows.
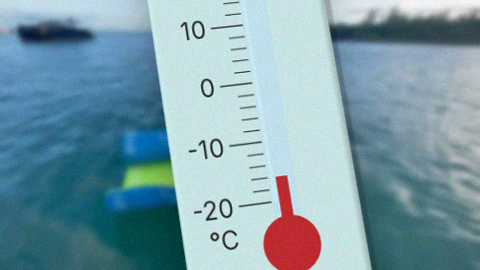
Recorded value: -16 °C
